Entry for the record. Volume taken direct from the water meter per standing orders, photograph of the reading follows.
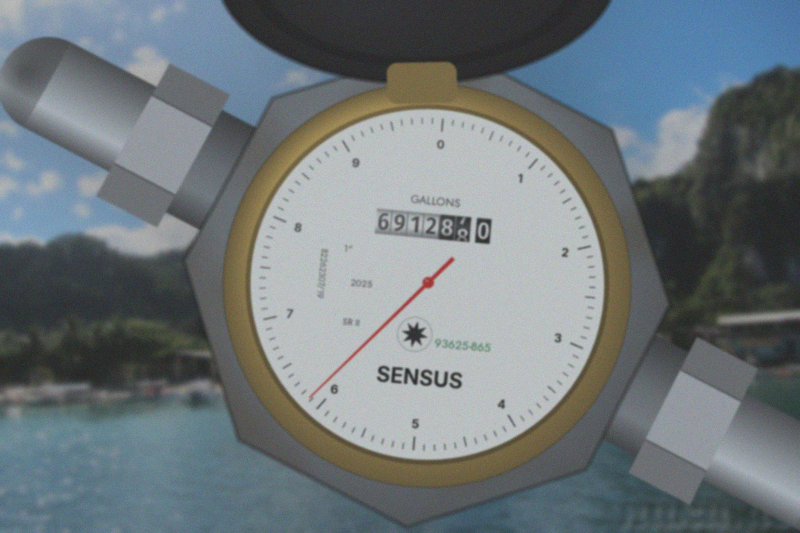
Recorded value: 6912876.1 gal
